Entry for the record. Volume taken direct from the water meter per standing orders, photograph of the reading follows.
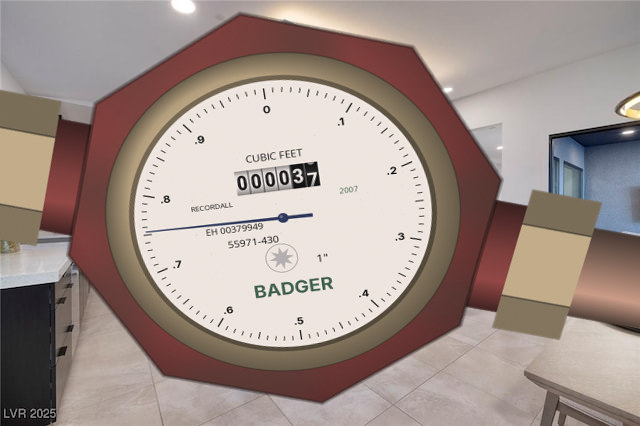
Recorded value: 36.75 ft³
